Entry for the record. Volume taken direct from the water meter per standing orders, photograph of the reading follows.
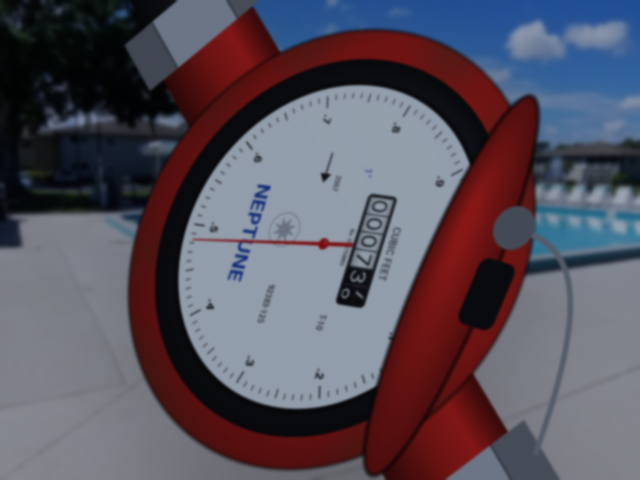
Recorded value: 737.48 ft³
